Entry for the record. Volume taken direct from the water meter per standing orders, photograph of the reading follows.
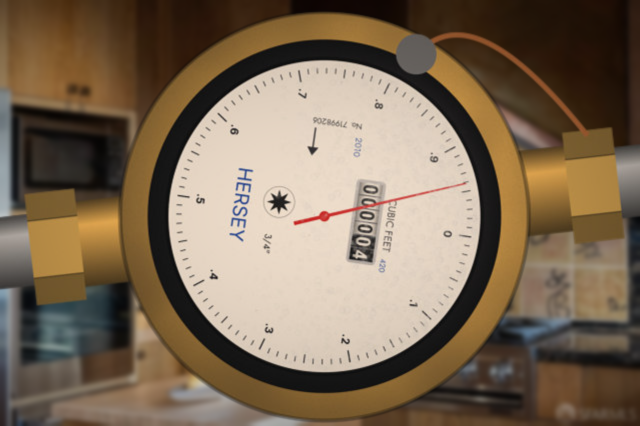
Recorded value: 3.94 ft³
